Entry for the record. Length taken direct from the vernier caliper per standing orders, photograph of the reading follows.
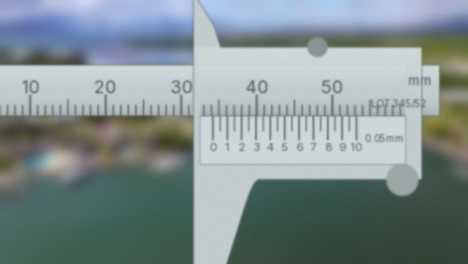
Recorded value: 34.2 mm
